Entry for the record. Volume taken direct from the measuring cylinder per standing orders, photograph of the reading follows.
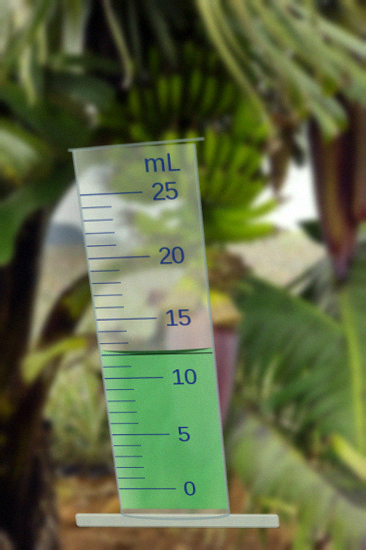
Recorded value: 12 mL
